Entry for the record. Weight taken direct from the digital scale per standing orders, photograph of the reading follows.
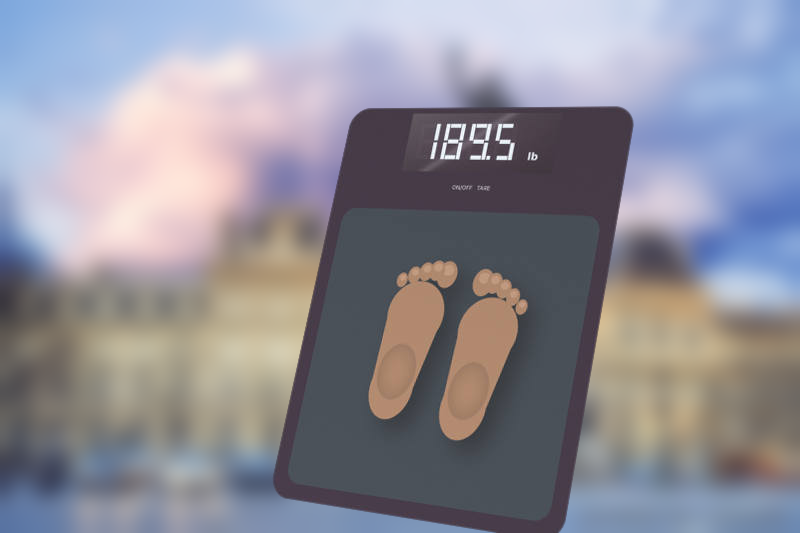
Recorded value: 189.5 lb
